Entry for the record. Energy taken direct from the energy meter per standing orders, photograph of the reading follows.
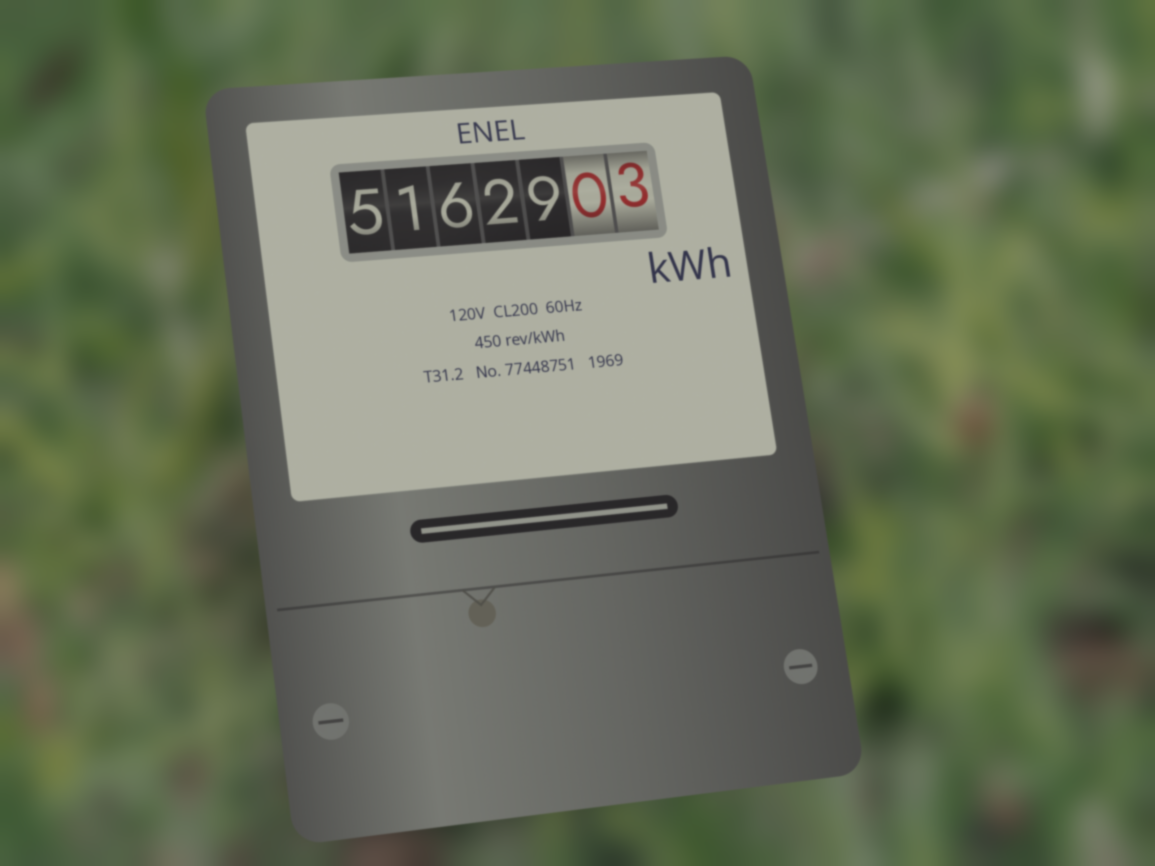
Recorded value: 51629.03 kWh
